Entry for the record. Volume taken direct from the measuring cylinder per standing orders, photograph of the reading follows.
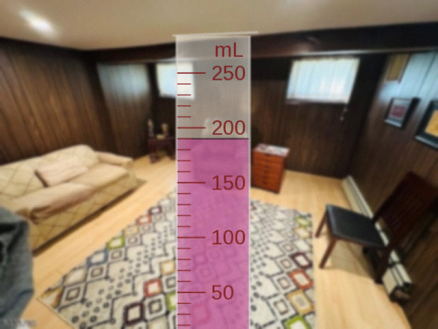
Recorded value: 190 mL
